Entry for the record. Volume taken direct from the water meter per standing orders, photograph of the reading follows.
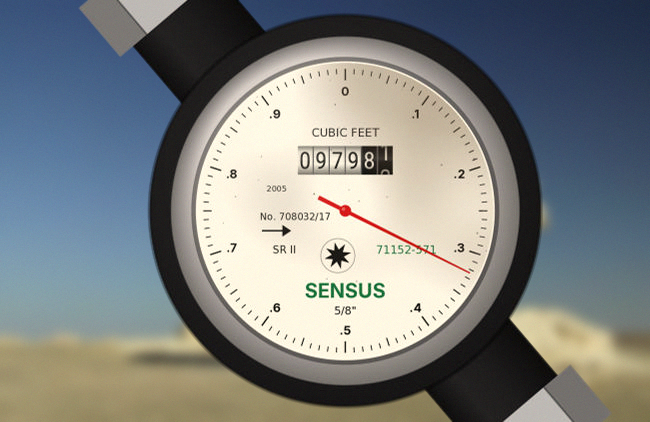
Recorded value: 97981.32 ft³
